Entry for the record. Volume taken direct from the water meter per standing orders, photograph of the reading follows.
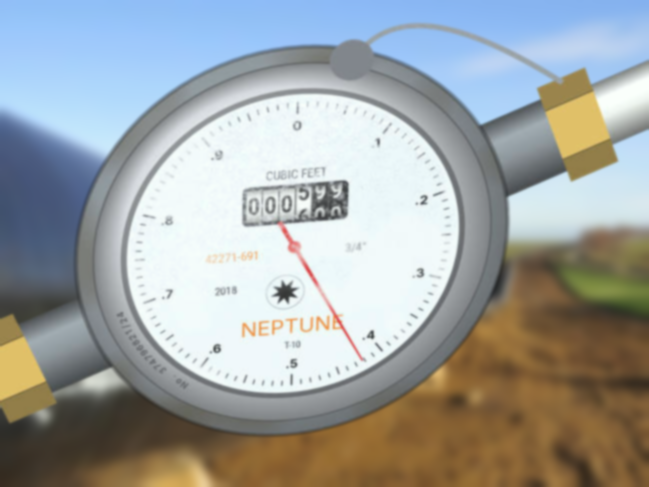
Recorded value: 599.42 ft³
